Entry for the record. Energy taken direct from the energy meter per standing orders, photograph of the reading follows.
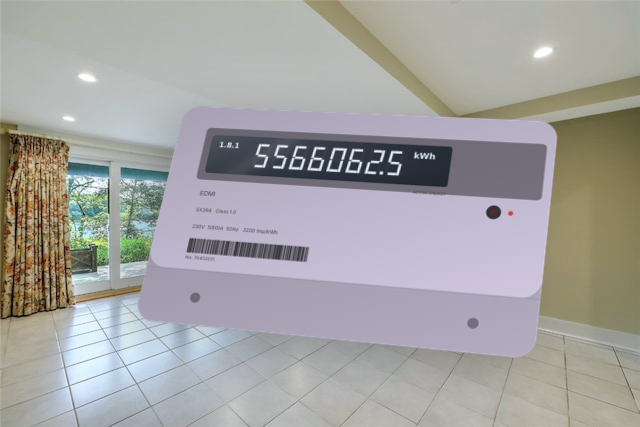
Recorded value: 5566062.5 kWh
